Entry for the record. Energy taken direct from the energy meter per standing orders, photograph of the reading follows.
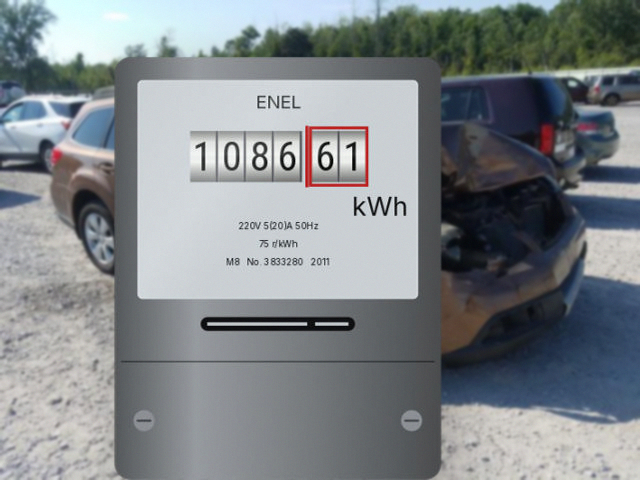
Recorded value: 1086.61 kWh
